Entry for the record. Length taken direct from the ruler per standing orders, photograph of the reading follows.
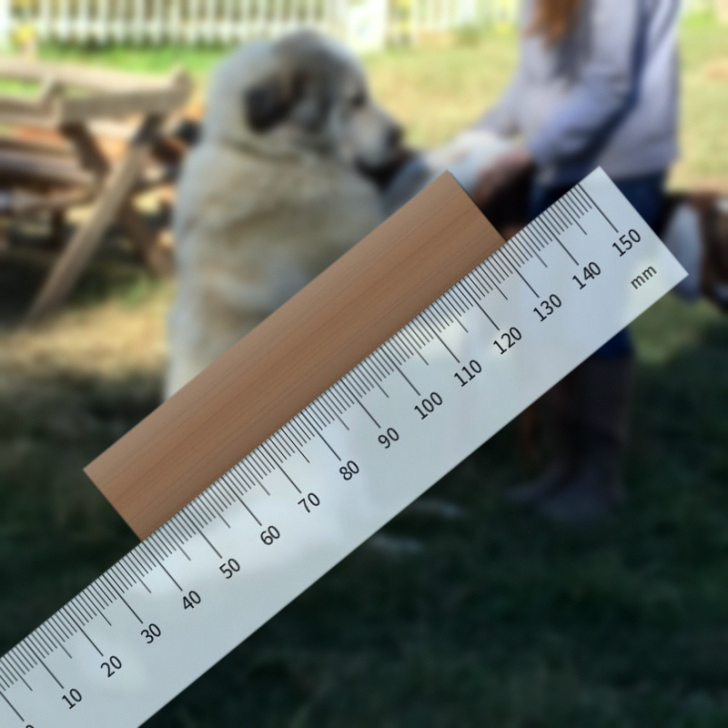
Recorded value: 92 mm
